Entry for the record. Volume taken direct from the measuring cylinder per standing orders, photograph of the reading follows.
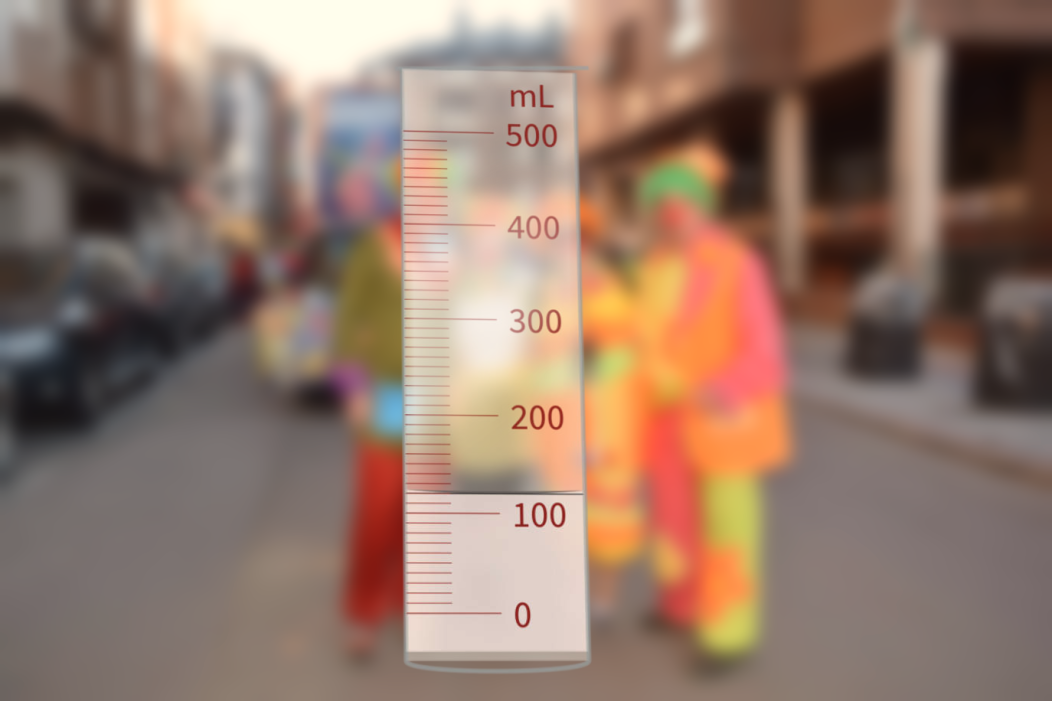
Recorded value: 120 mL
